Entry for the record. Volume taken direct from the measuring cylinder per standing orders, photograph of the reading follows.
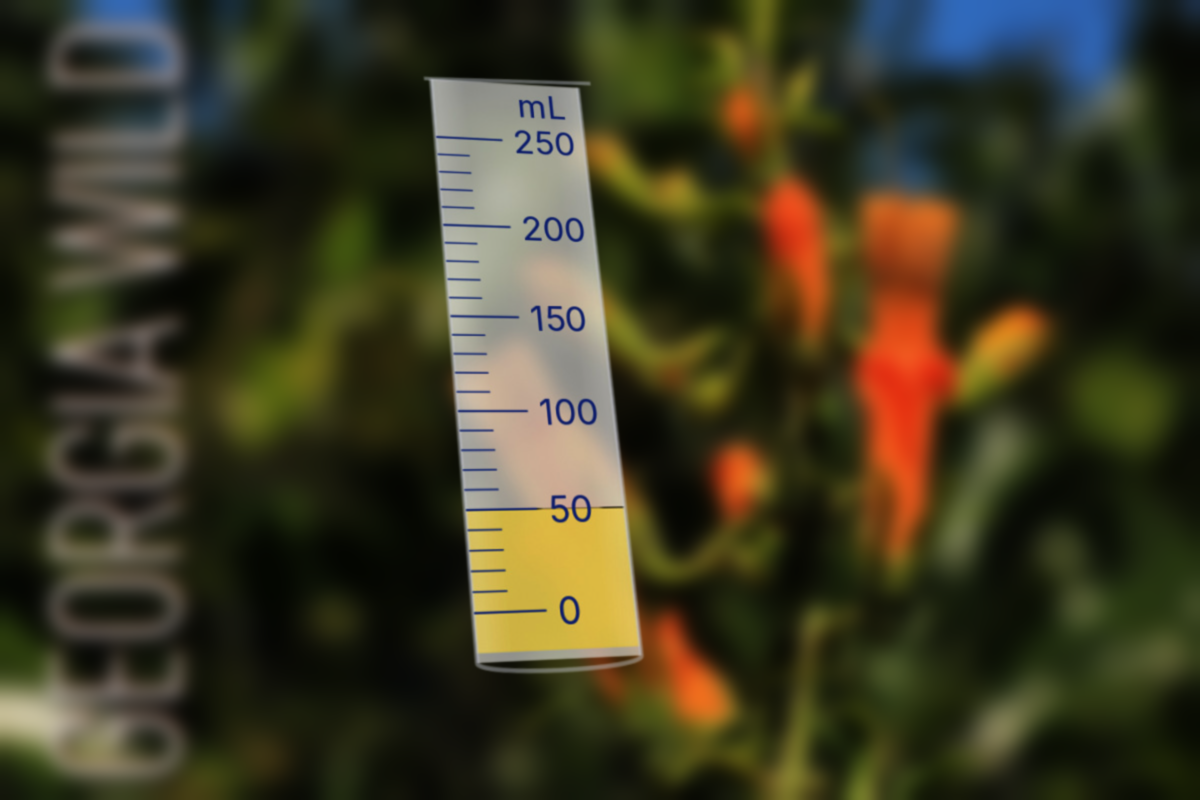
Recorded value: 50 mL
